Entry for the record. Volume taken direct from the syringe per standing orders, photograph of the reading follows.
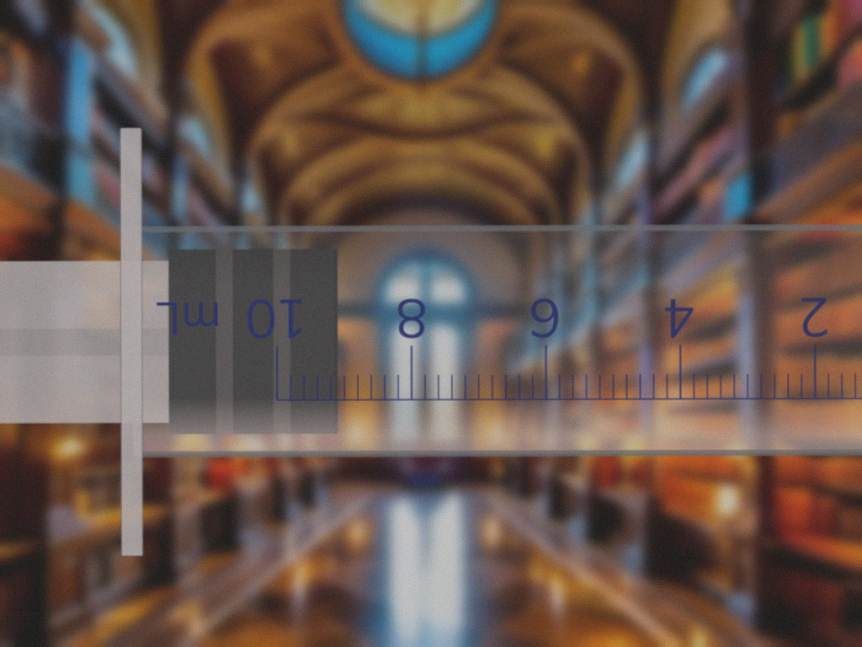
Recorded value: 9.1 mL
